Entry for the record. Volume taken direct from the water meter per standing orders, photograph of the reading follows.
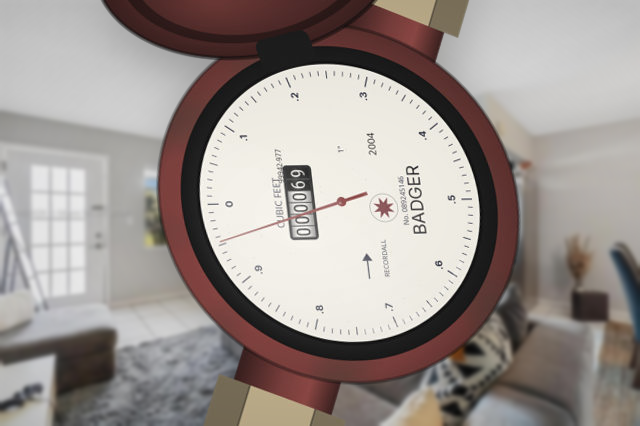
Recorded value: 68.95 ft³
